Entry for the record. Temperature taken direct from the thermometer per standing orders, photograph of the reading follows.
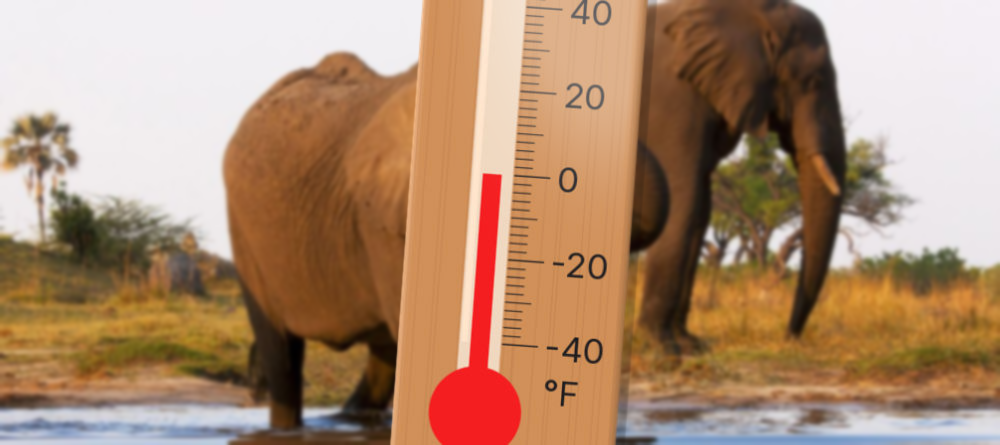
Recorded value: 0 °F
